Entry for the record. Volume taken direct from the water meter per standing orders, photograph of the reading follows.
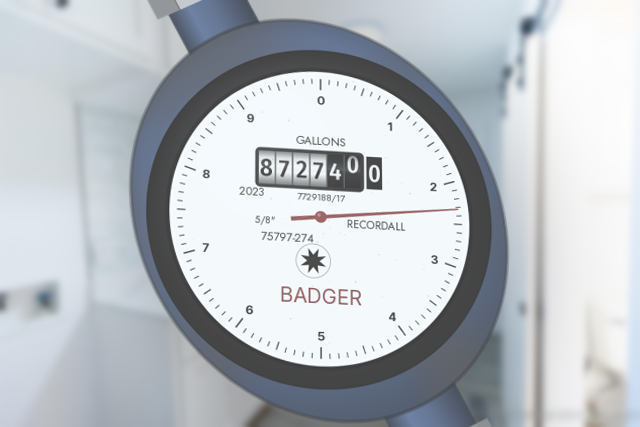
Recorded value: 8727402.3 gal
